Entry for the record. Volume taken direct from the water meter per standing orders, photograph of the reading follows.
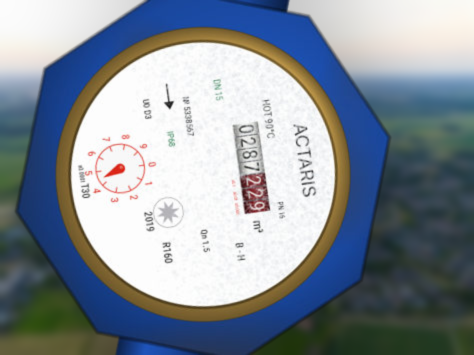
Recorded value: 287.2294 m³
